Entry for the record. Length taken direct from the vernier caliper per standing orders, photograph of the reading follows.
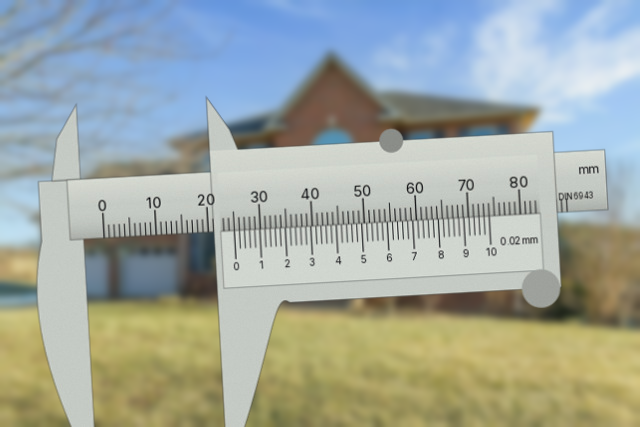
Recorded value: 25.0 mm
